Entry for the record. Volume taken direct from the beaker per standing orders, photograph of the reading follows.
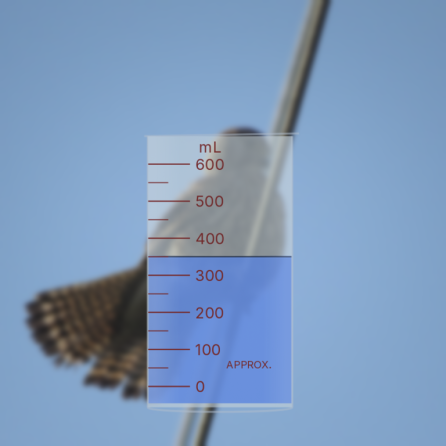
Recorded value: 350 mL
